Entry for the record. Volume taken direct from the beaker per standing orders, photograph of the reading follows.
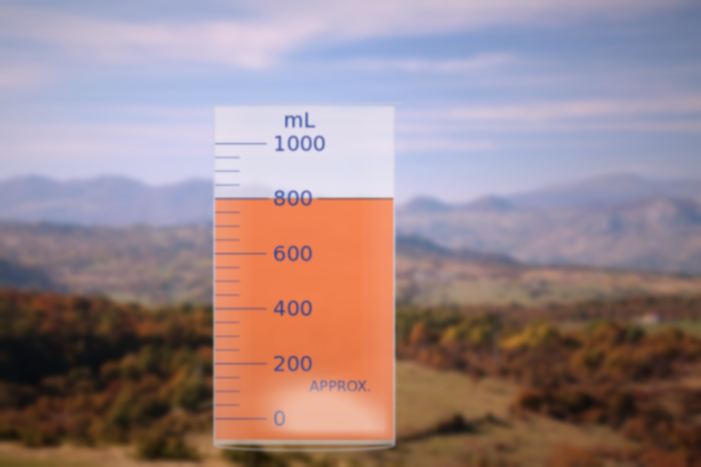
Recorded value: 800 mL
